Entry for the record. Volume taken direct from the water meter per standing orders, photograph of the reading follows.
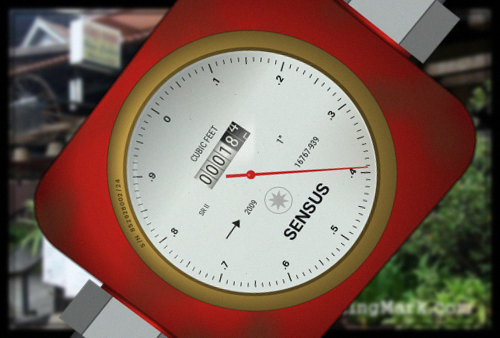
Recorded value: 184.39 ft³
